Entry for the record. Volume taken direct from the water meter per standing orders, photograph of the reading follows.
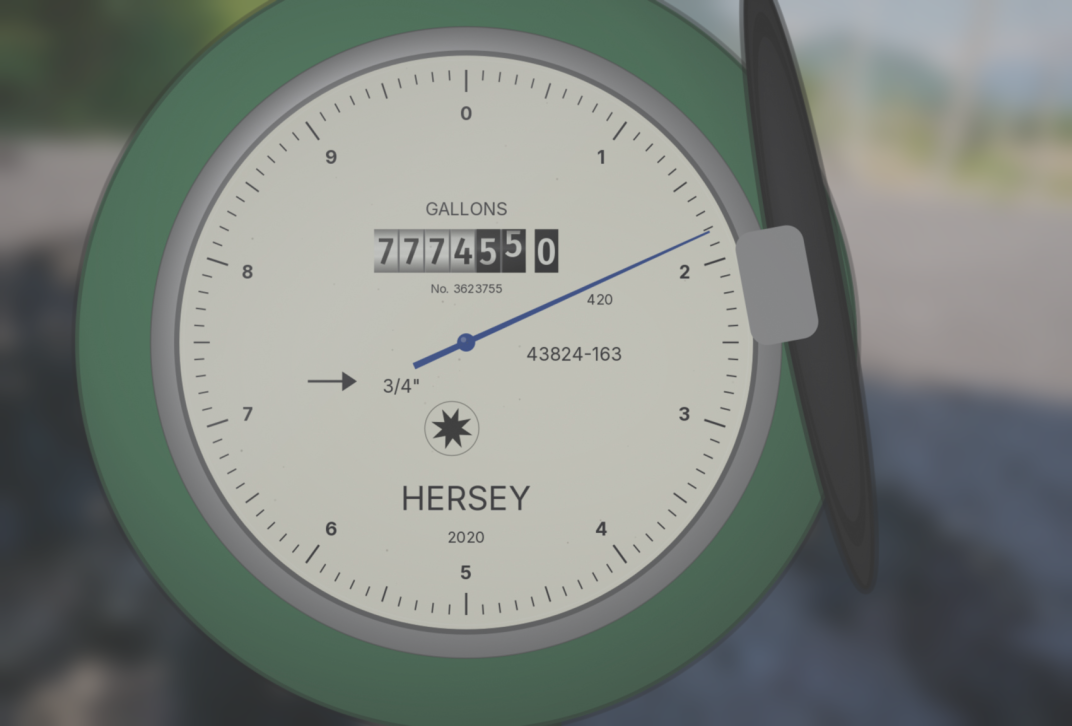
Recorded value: 7774551.8 gal
